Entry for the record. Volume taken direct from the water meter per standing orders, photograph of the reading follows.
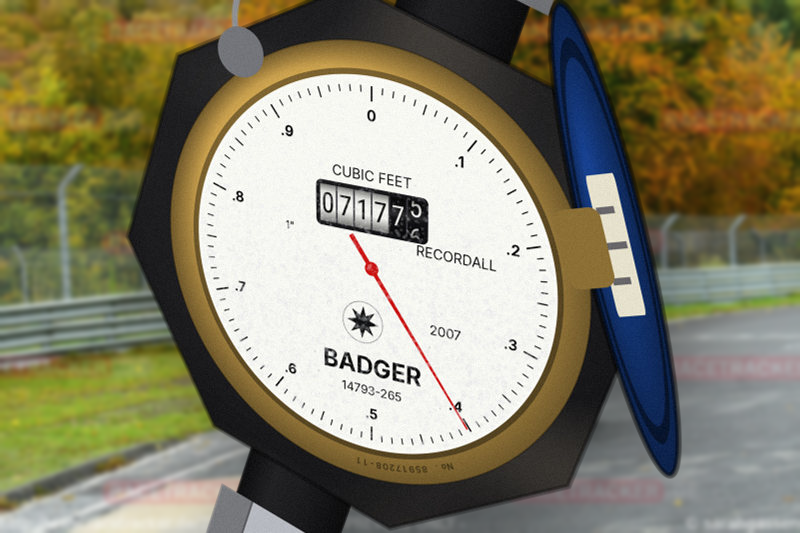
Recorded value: 71775.40 ft³
